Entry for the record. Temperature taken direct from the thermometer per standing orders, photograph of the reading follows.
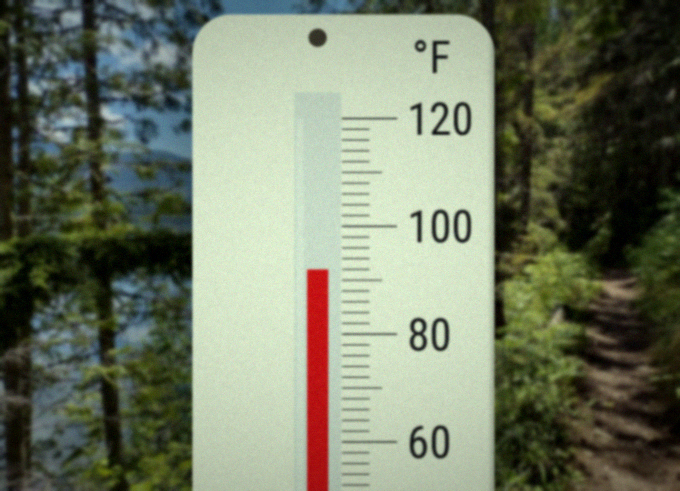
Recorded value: 92 °F
